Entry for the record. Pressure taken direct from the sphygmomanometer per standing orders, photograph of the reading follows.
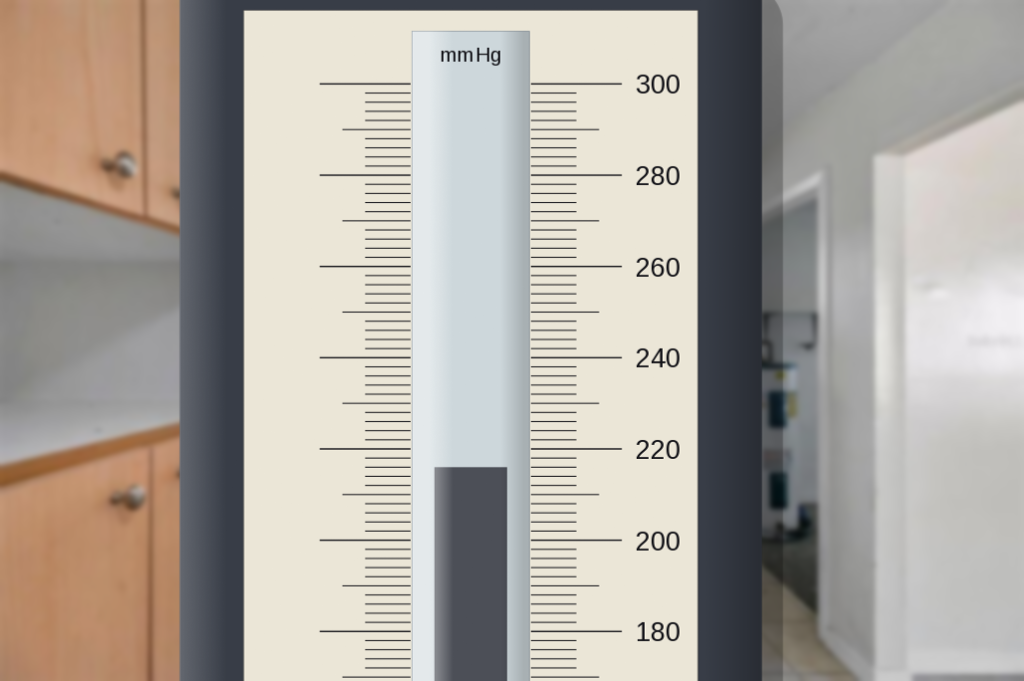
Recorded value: 216 mmHg
